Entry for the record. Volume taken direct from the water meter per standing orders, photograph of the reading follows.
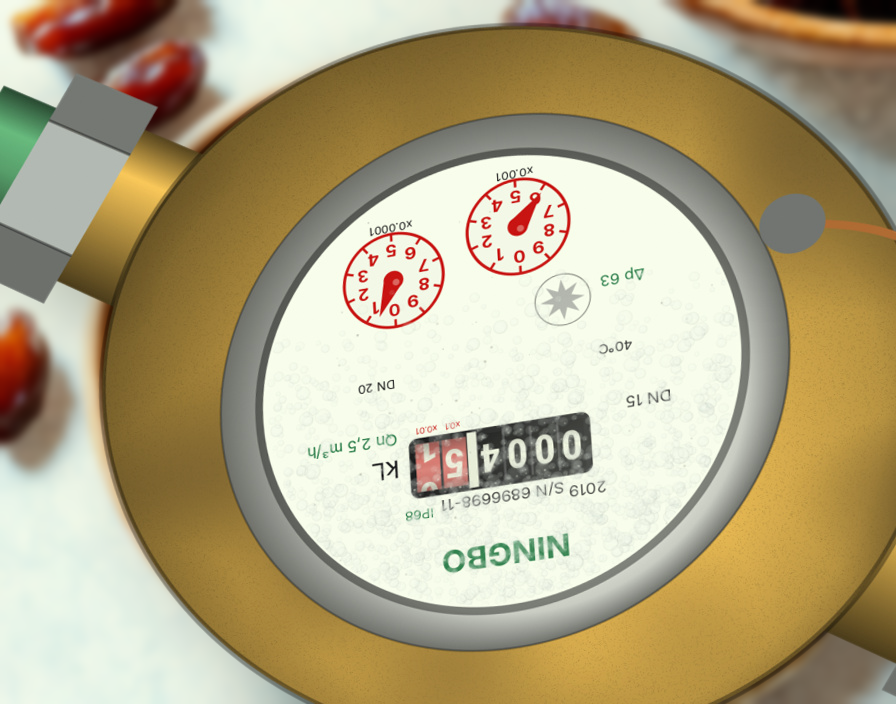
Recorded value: 4.5060 kL
